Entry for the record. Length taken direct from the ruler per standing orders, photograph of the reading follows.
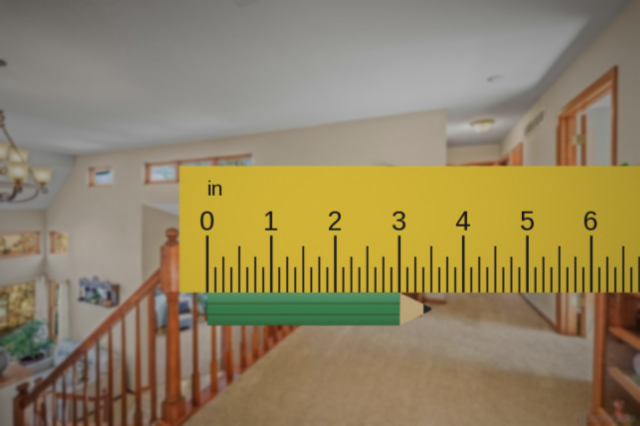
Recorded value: 3.5 in
